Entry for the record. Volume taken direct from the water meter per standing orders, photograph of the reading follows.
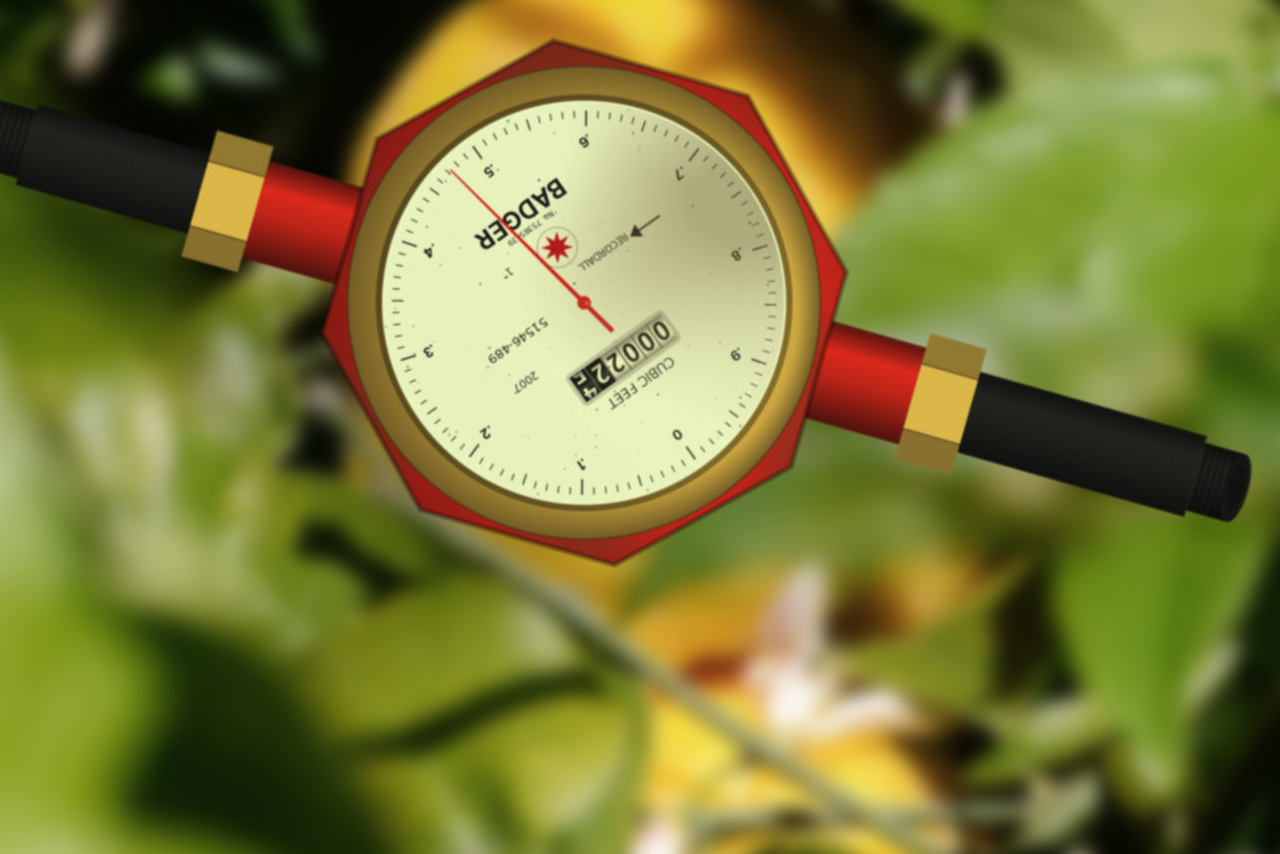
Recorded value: 224.47 ft³
